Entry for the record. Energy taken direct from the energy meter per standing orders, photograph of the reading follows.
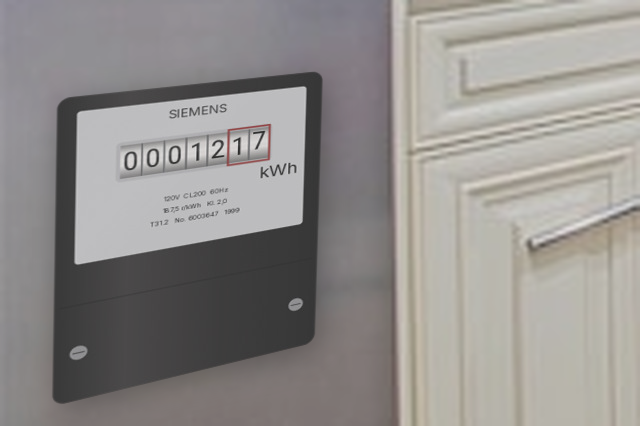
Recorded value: 12.17 kWh
